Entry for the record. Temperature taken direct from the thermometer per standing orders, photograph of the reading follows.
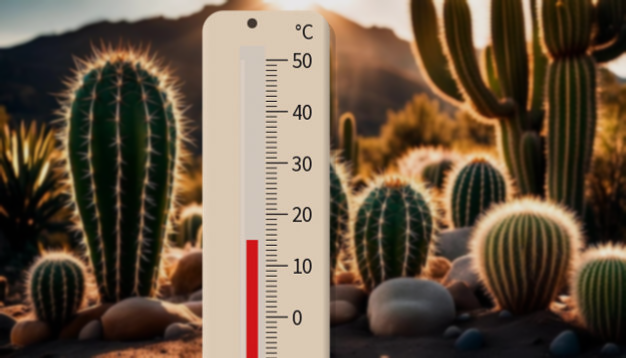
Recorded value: 15 °C
